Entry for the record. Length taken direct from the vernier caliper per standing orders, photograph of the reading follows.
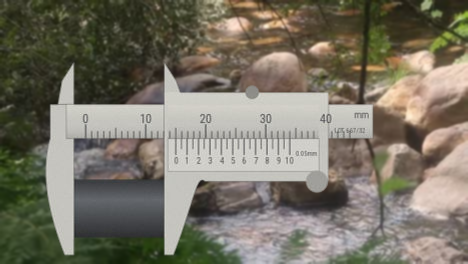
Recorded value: 15.0 mm
